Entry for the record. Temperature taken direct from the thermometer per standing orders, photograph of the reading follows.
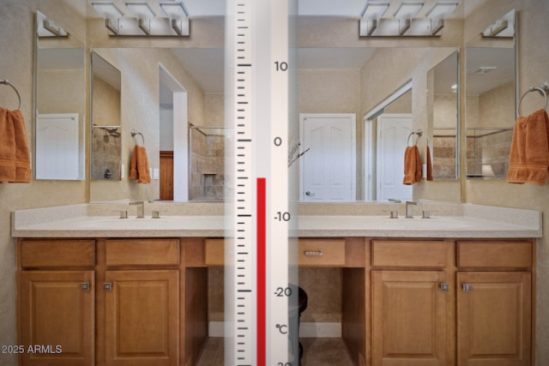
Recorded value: -5 °C
